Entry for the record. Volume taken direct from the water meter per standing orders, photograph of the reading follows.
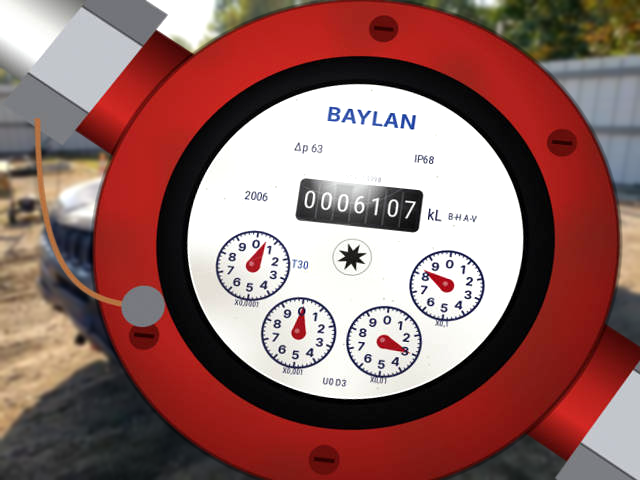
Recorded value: 6107.8300 kL
